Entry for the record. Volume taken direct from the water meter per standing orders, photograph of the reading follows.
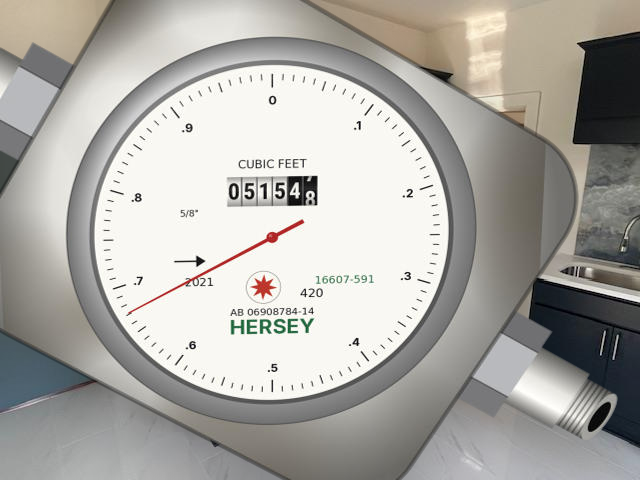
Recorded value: 51547.67 ft³
